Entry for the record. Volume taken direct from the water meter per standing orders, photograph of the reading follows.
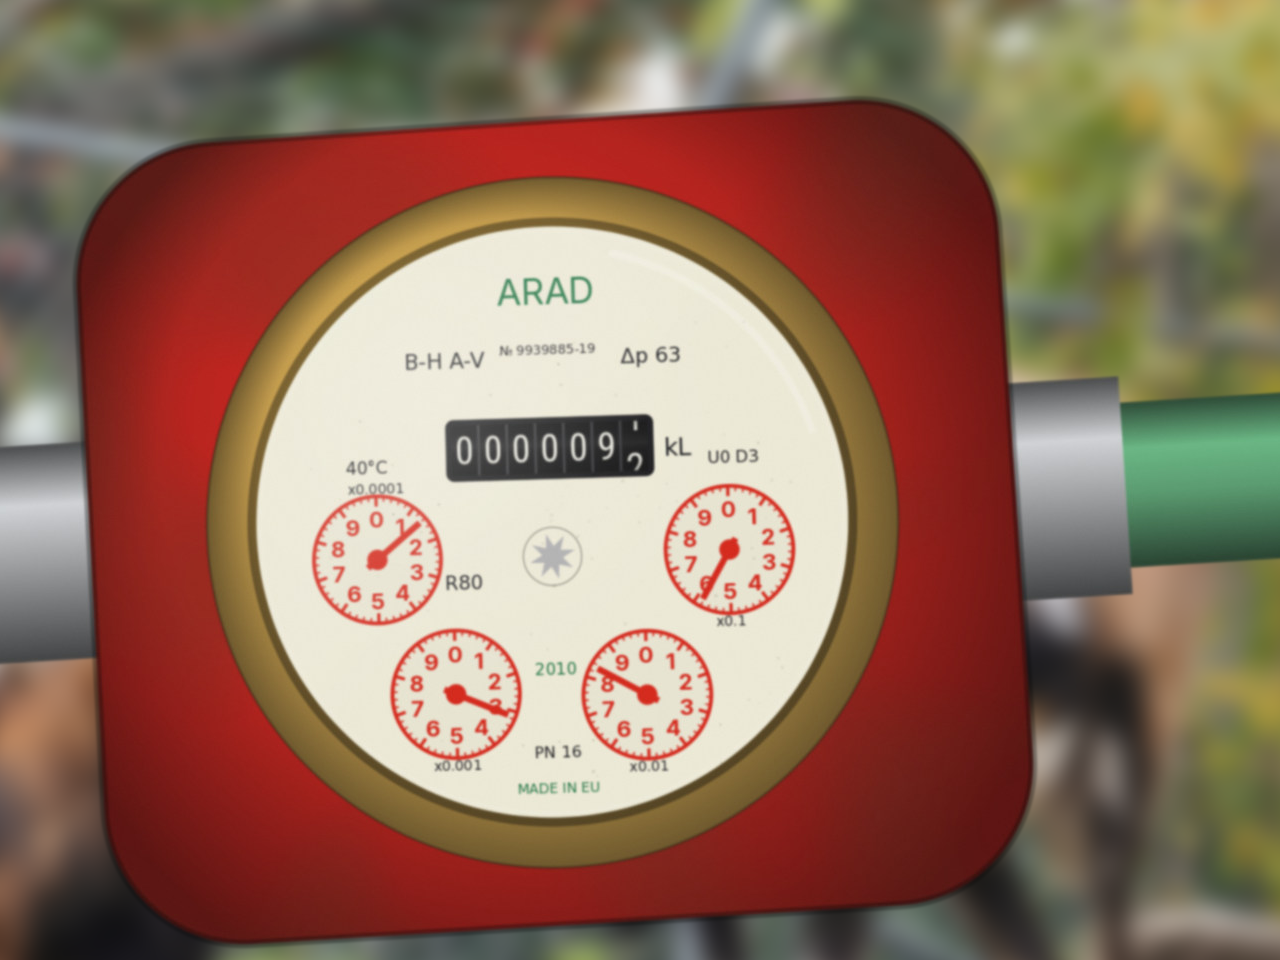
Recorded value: 91.5831 kL
